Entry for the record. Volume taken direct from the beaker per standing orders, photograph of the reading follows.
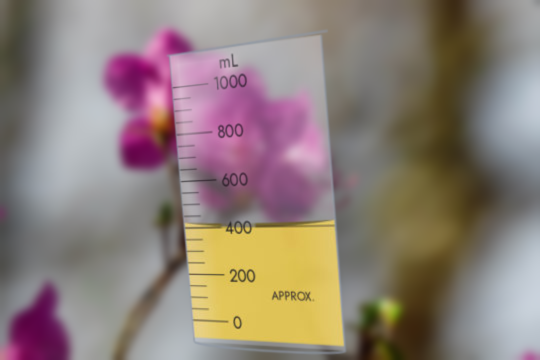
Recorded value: 400 mL
